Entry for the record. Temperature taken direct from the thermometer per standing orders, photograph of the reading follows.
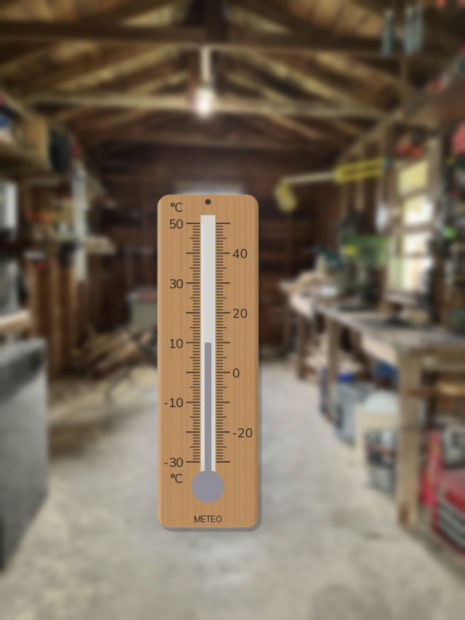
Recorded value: 10 °C
